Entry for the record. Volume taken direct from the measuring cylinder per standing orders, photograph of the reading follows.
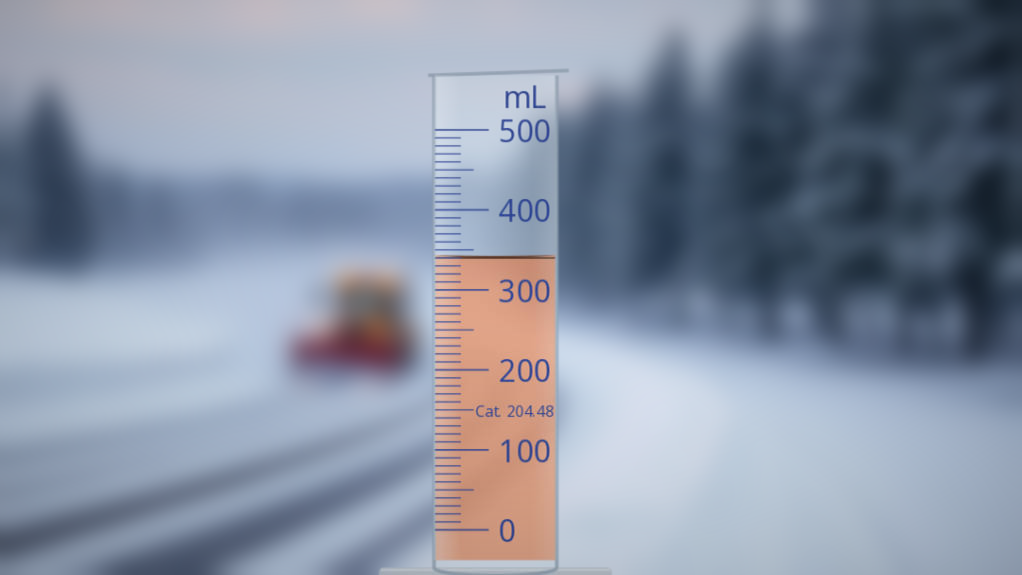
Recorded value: 340 mL
